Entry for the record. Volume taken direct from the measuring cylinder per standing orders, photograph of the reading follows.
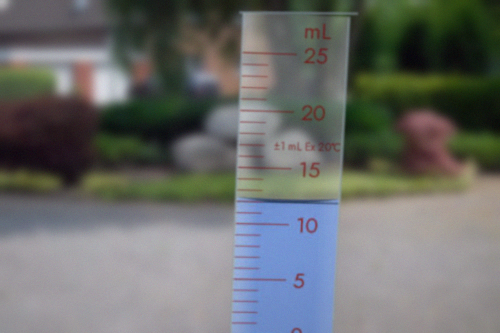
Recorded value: 12 mL
